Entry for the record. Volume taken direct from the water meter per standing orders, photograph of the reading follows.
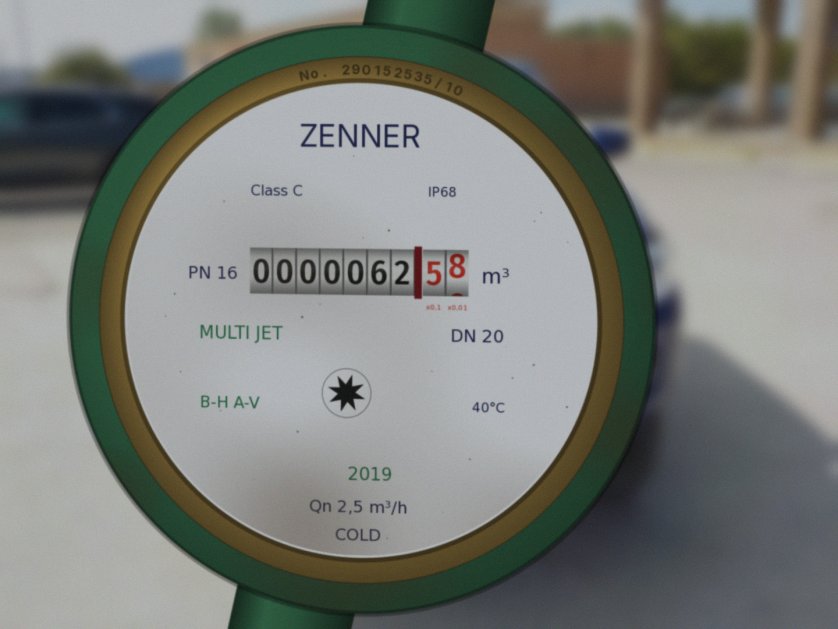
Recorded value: 62.58 m³
